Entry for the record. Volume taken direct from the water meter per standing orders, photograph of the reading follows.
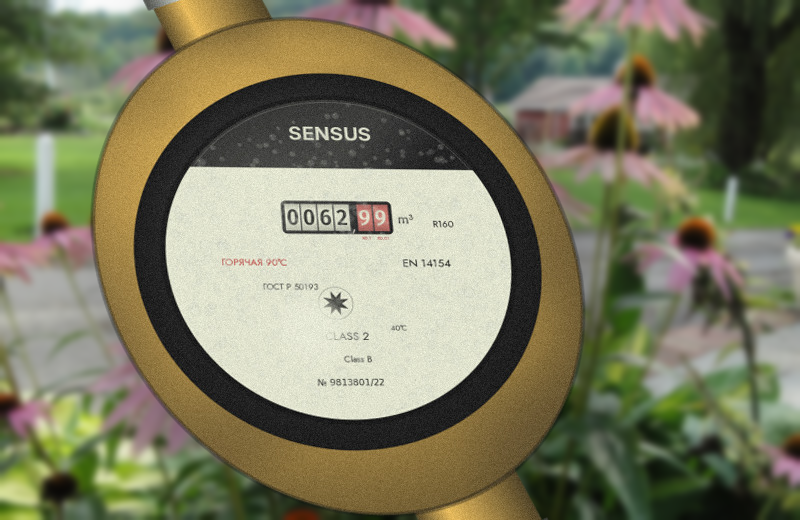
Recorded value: 62.99 m³
